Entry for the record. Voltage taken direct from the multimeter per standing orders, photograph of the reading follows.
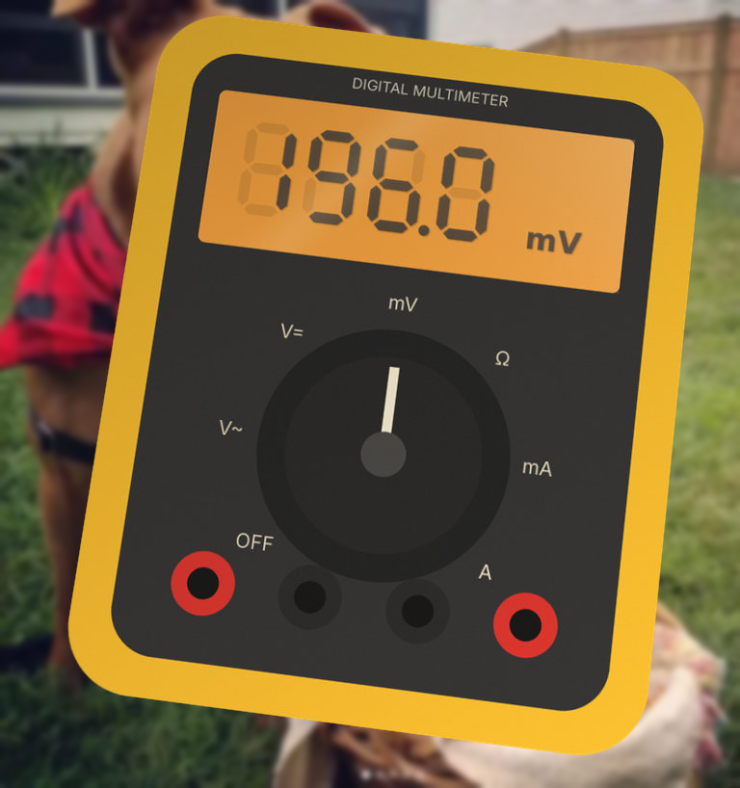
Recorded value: 196.0 mV
